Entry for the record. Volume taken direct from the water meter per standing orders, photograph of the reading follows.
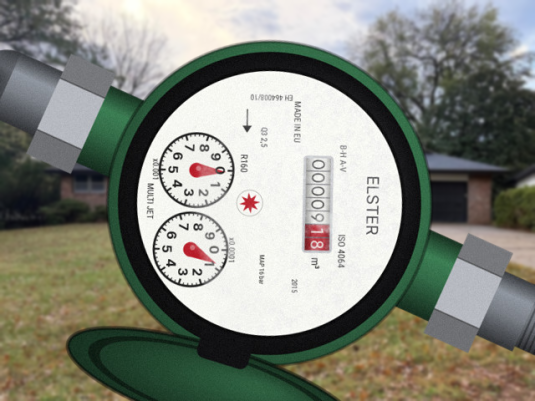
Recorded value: 9.1800 m³
